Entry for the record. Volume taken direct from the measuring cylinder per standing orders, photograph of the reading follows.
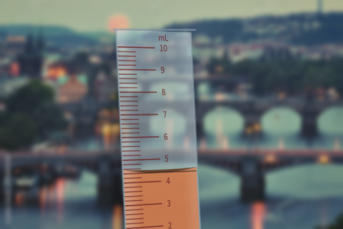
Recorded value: 4.4 mL
